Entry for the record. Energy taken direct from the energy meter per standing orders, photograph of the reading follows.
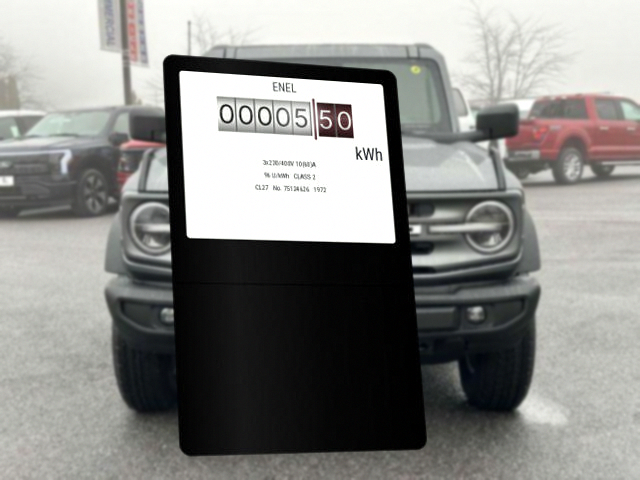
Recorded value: 5.50 kWh
